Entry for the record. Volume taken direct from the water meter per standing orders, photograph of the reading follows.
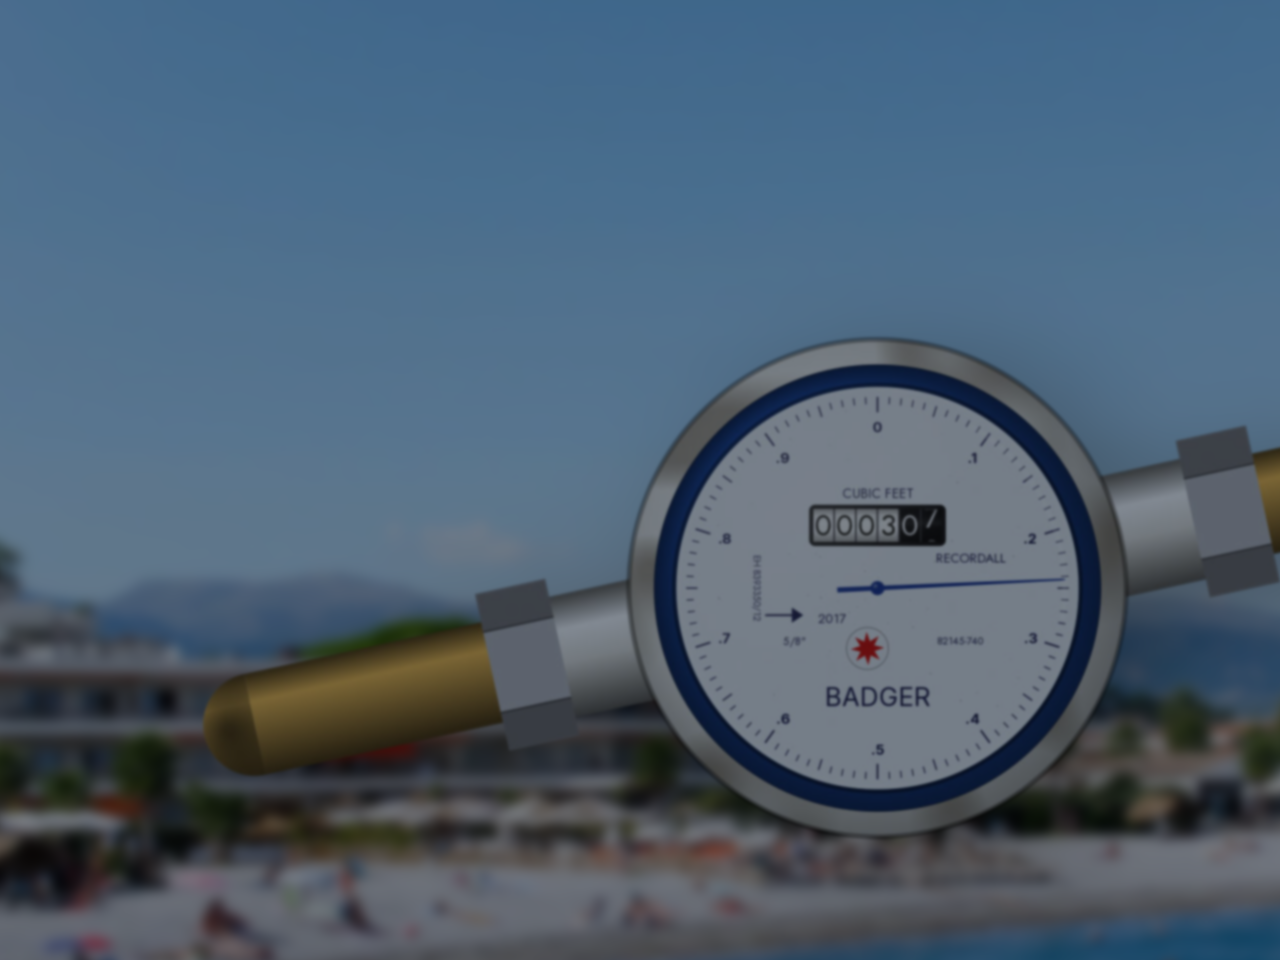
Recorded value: 307.24 ft³
